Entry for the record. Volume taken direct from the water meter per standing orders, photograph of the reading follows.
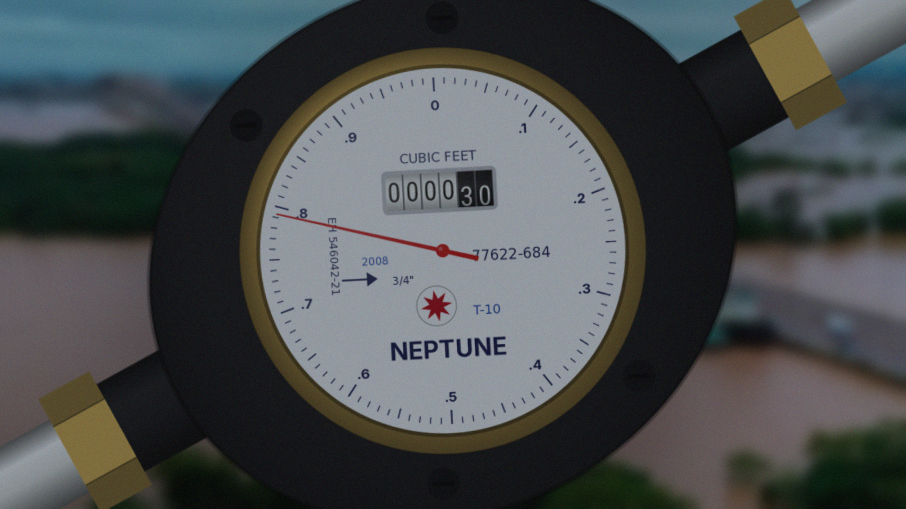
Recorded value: 29.79 ft³
